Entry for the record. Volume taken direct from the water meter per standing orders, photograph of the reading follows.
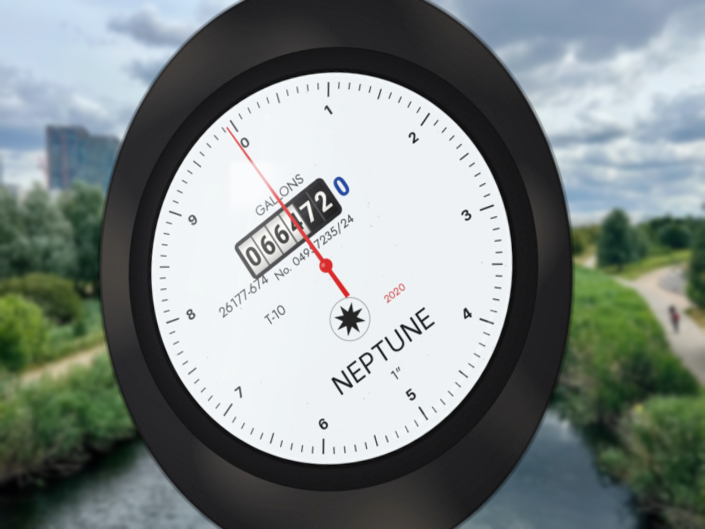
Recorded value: 664719.9 gal
